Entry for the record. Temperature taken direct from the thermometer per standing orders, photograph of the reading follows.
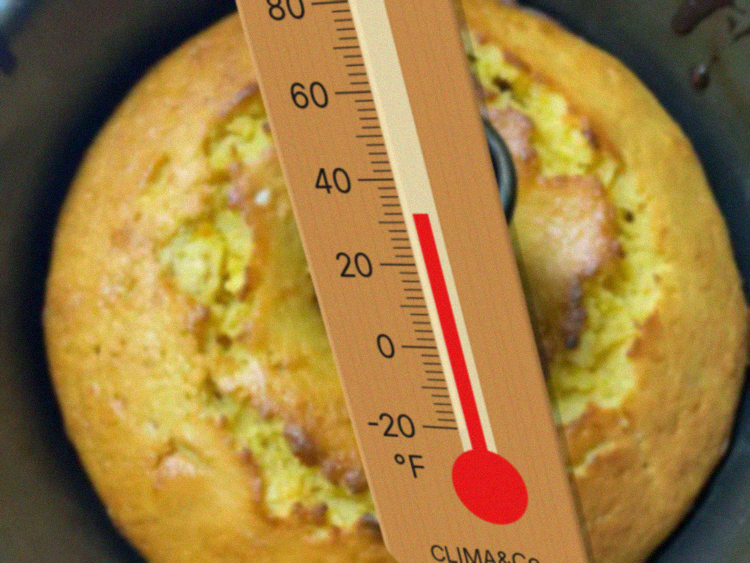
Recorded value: 32 °F
